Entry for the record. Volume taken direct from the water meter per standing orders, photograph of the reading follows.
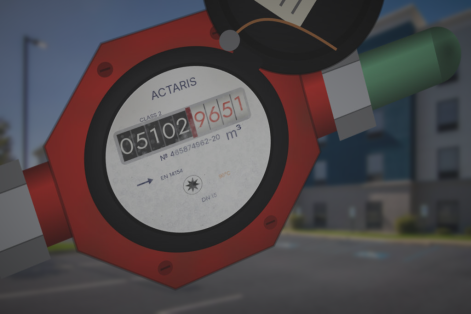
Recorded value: 5102.9651 m³
